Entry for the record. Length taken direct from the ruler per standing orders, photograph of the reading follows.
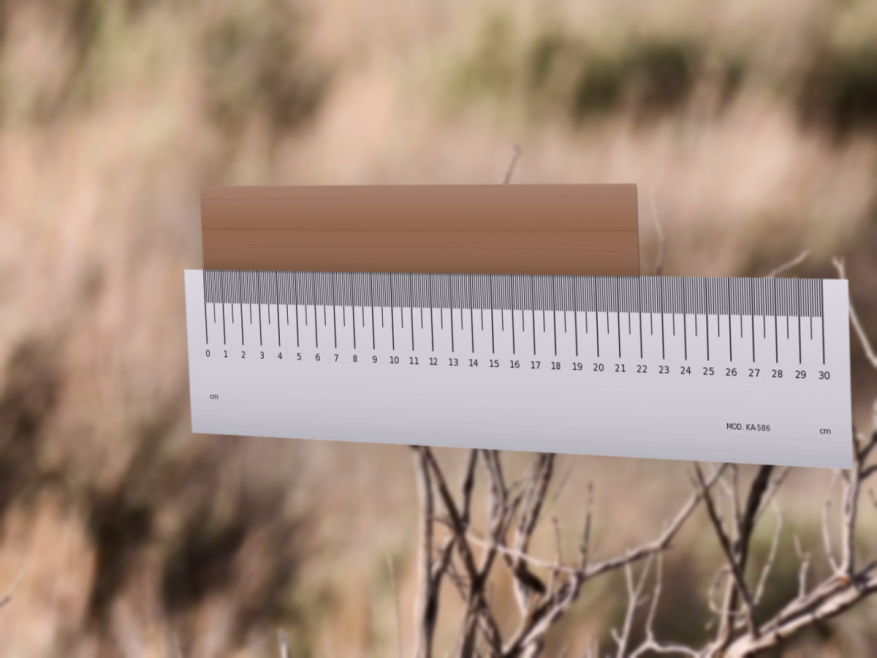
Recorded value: 22 cm
